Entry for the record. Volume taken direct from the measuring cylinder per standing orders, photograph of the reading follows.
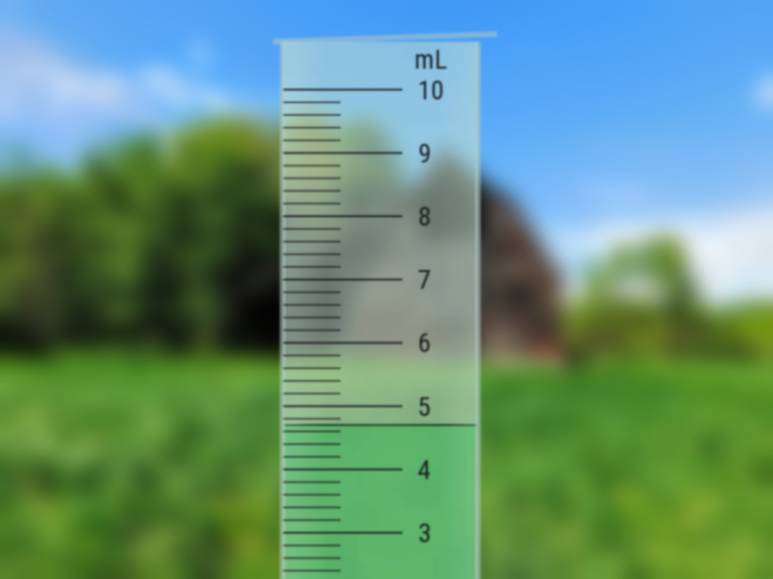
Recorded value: 4.7 mL
